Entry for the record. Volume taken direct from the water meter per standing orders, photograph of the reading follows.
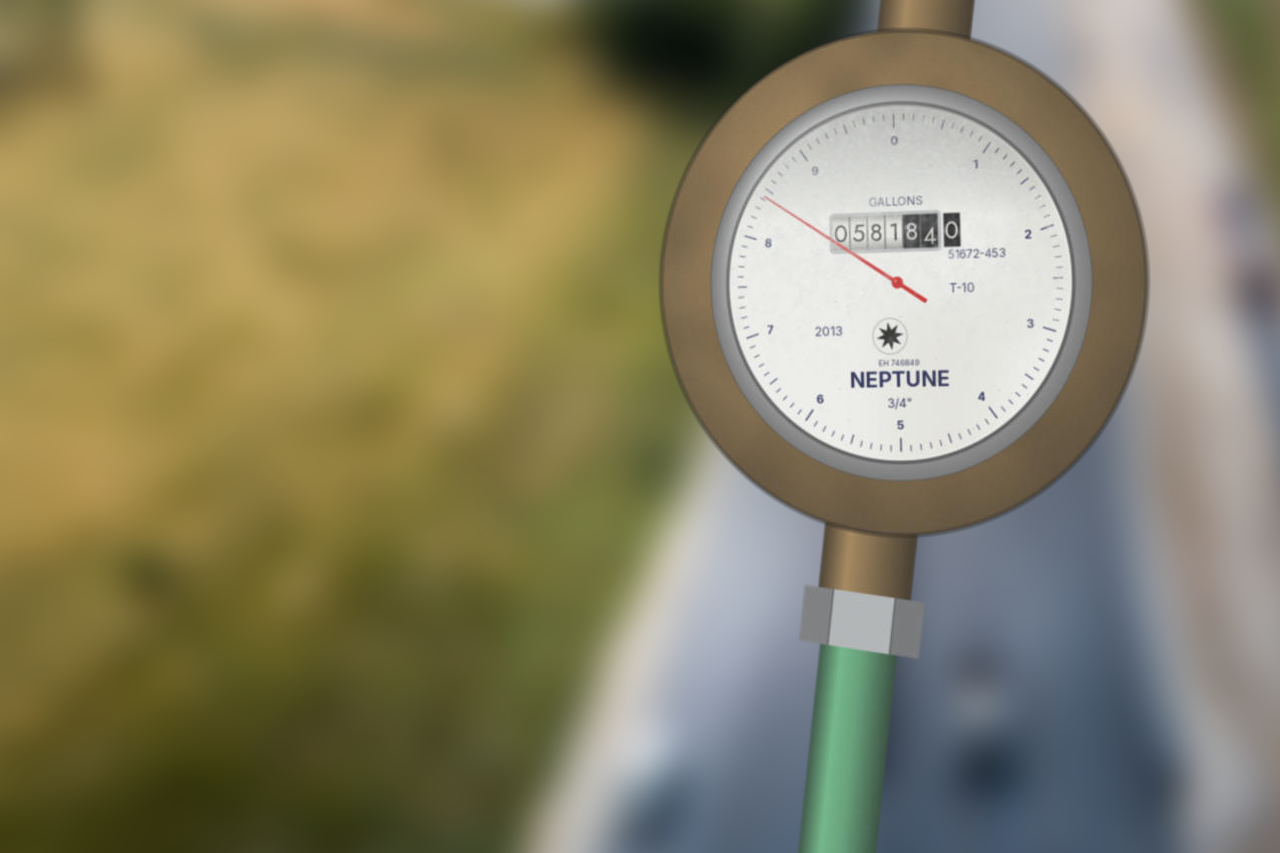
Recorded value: 581838.4 gal
